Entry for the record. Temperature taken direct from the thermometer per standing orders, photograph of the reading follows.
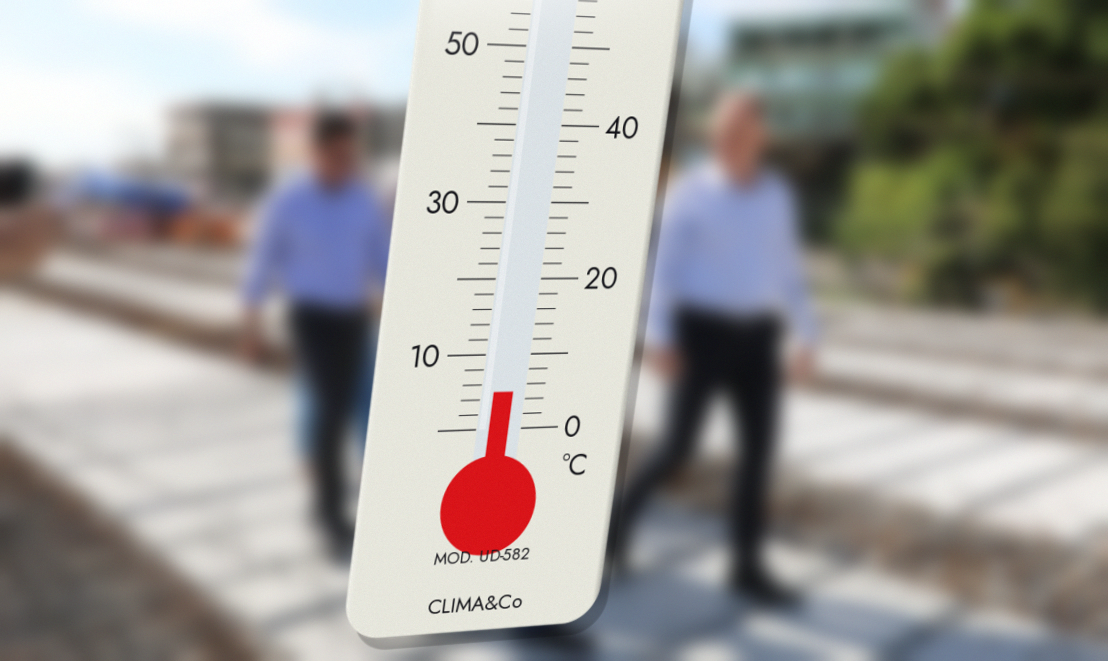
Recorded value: 5 °C
